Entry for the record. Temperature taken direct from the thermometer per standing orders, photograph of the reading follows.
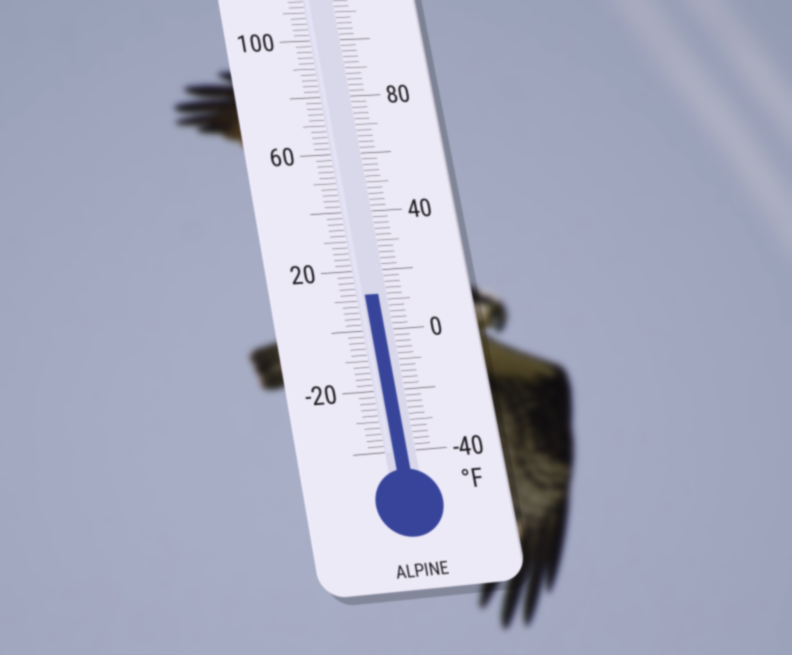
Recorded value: 12 °F
